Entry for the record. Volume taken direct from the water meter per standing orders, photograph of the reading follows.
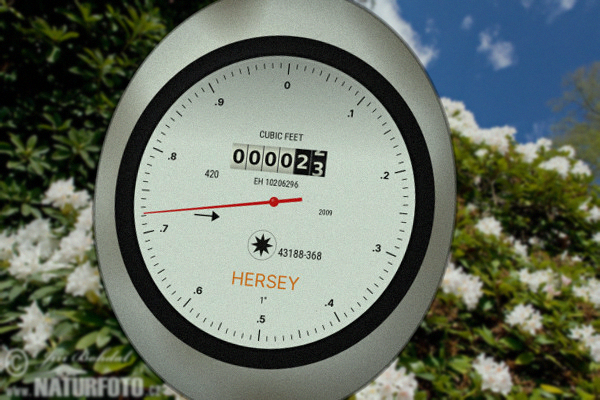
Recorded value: 22.72 ft³
